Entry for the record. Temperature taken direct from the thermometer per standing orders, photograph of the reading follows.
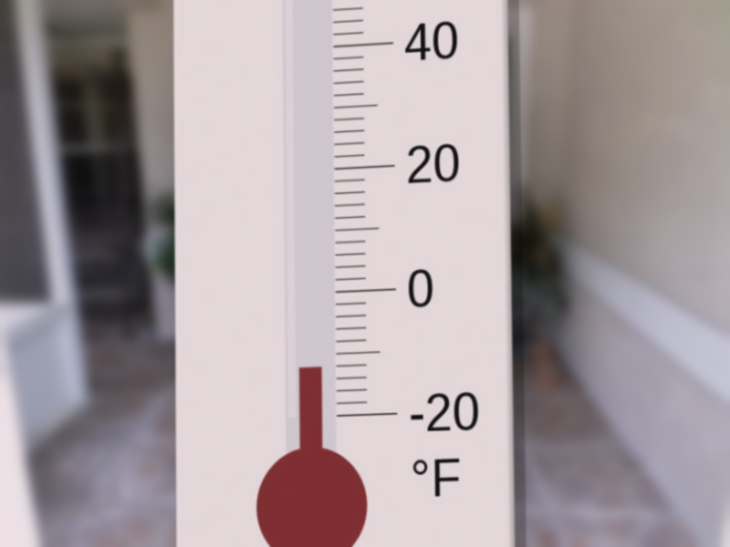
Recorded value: -12 °F
